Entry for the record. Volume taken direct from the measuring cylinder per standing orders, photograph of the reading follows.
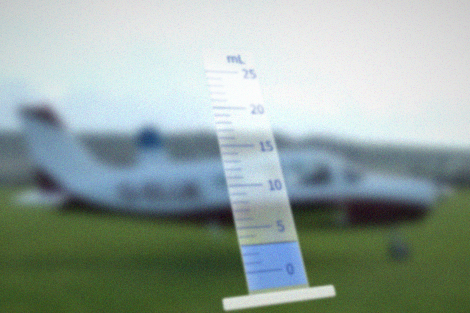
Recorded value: 3 mL
